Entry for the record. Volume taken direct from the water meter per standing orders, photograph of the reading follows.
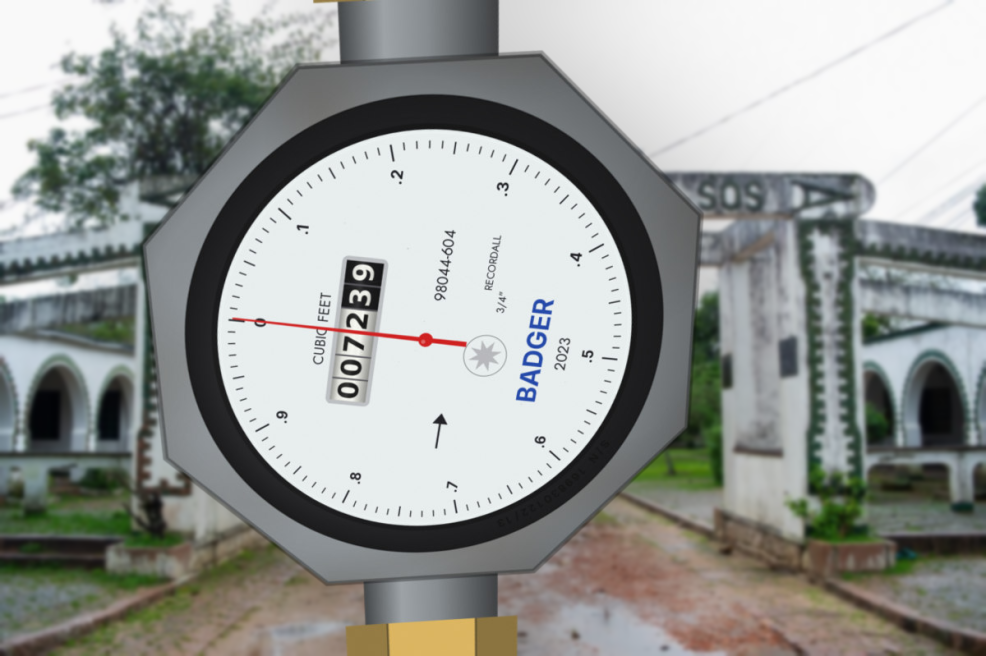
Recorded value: 7239.00 ft³
